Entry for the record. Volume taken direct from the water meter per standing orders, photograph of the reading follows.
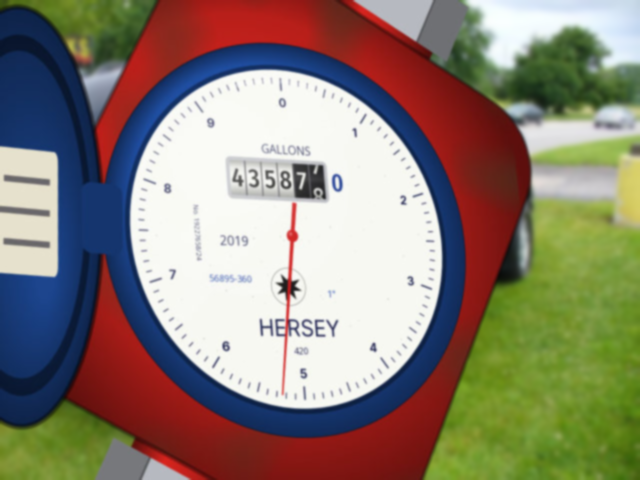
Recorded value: 4358775.2 gal
